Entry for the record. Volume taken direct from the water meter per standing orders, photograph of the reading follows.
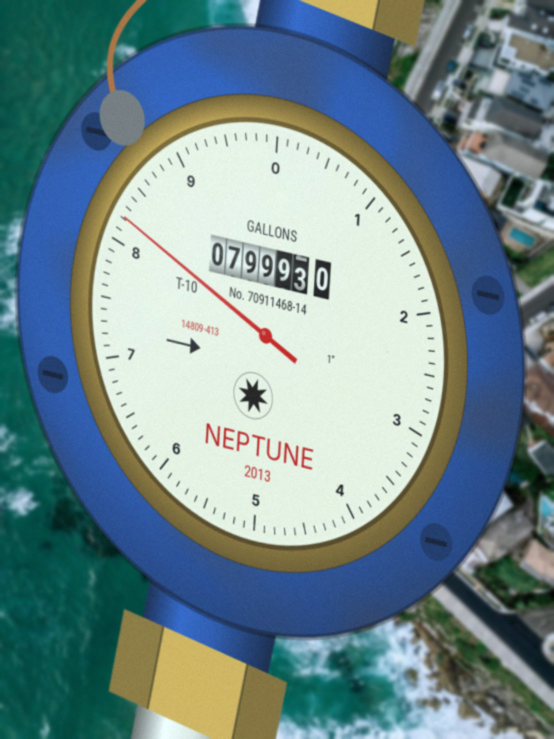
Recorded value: 799928.2 gal
